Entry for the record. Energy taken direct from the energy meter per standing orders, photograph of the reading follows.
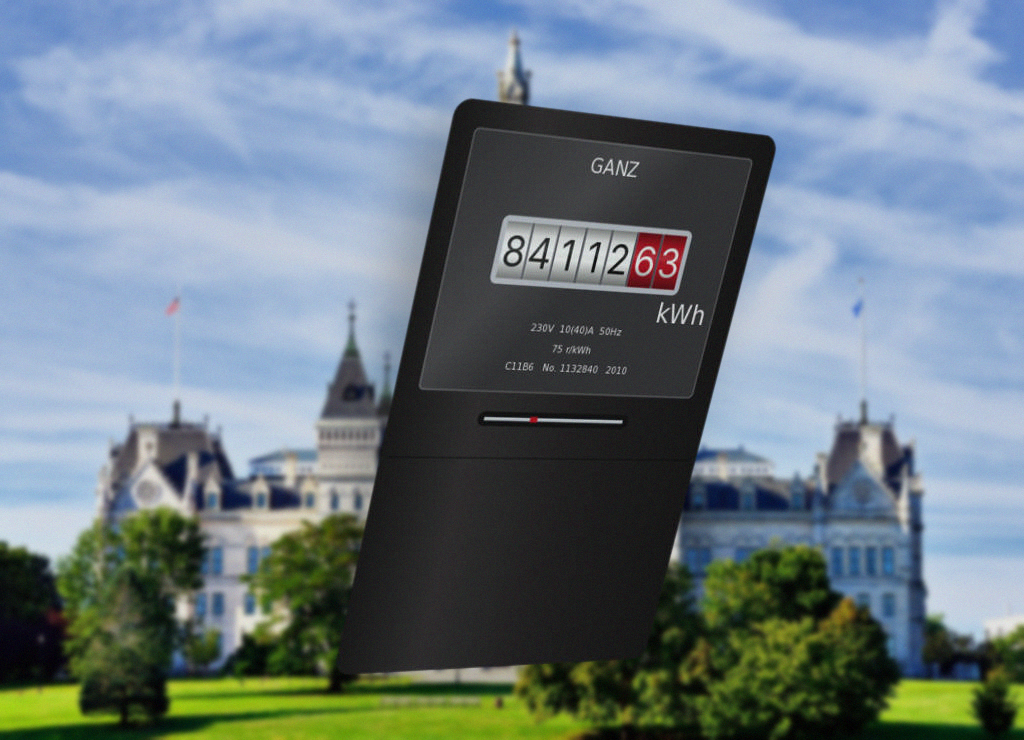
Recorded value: 84112.63 kWh
